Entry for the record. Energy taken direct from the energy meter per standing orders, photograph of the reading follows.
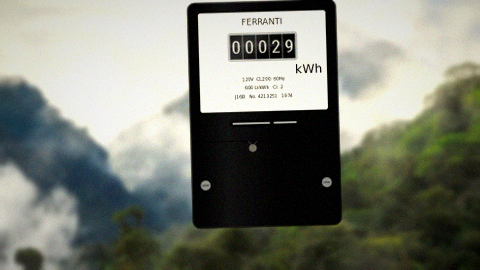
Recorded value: 29 kWh
